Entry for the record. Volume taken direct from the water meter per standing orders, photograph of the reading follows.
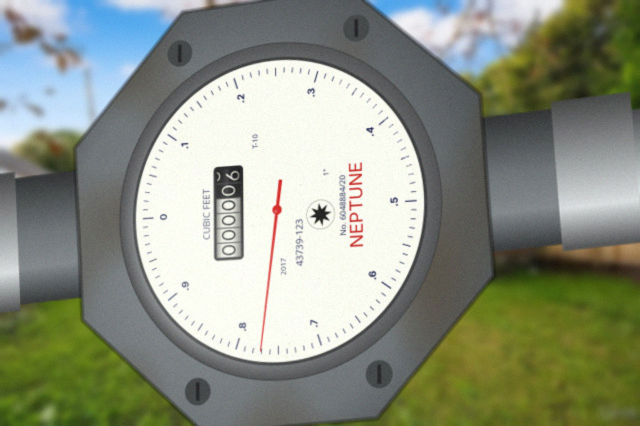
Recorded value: 5.77 ft³
